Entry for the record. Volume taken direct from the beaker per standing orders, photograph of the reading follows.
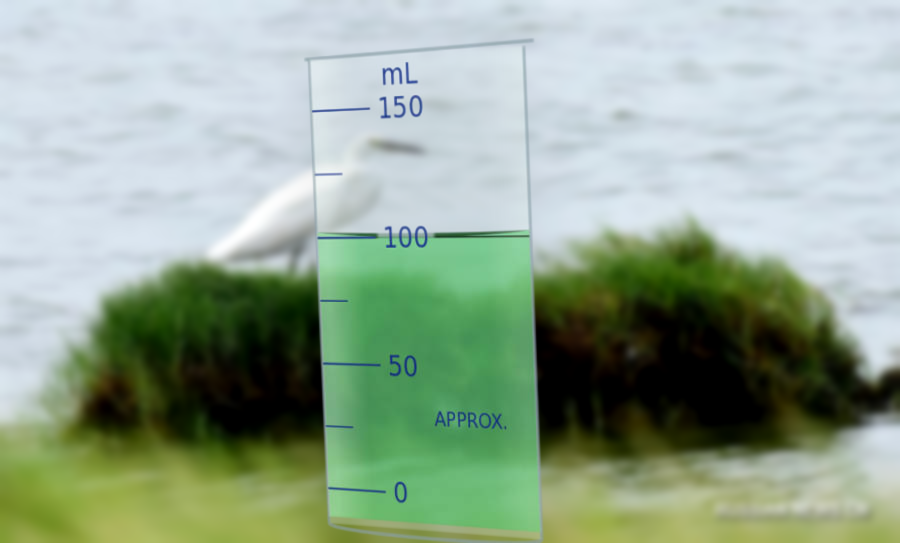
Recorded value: 100 mL
